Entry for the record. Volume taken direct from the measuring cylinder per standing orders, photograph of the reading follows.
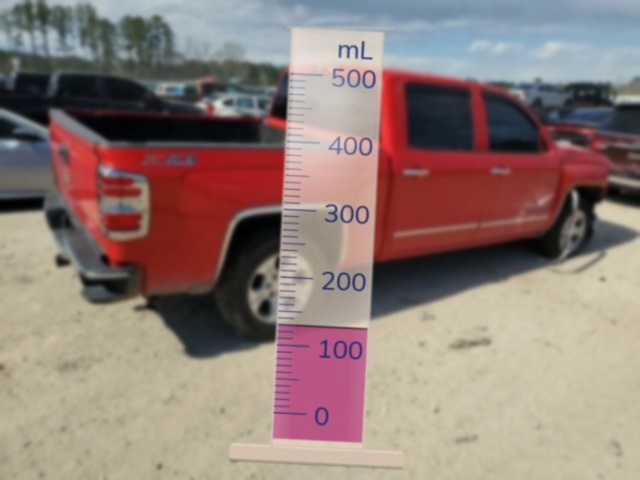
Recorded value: 130 mL
